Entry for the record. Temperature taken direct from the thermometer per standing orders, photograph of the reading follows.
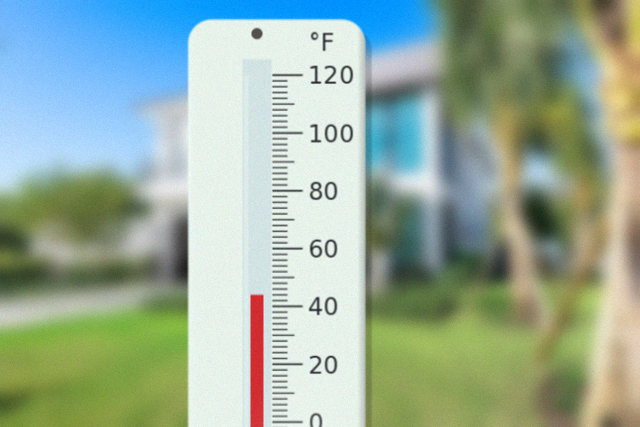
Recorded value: 44 °F
